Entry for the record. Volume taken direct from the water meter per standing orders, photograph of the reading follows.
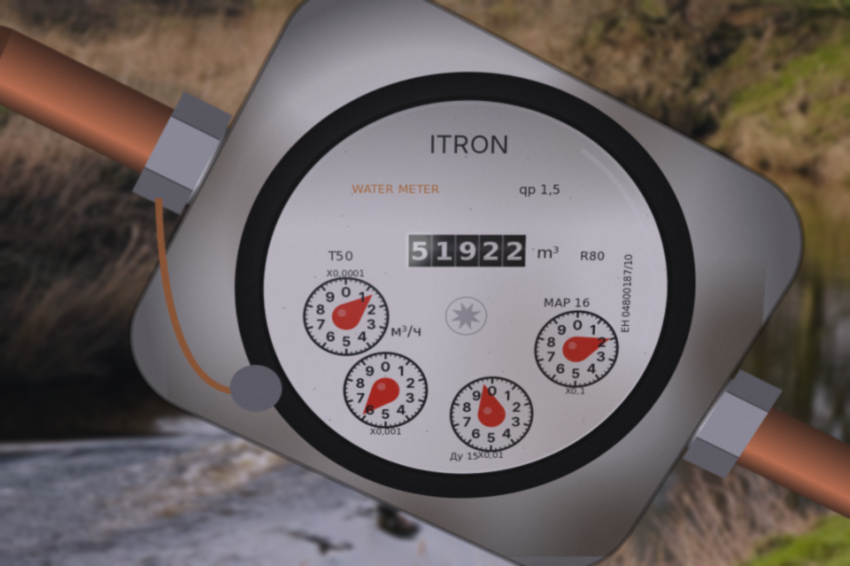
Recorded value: 51922.1961 m³
